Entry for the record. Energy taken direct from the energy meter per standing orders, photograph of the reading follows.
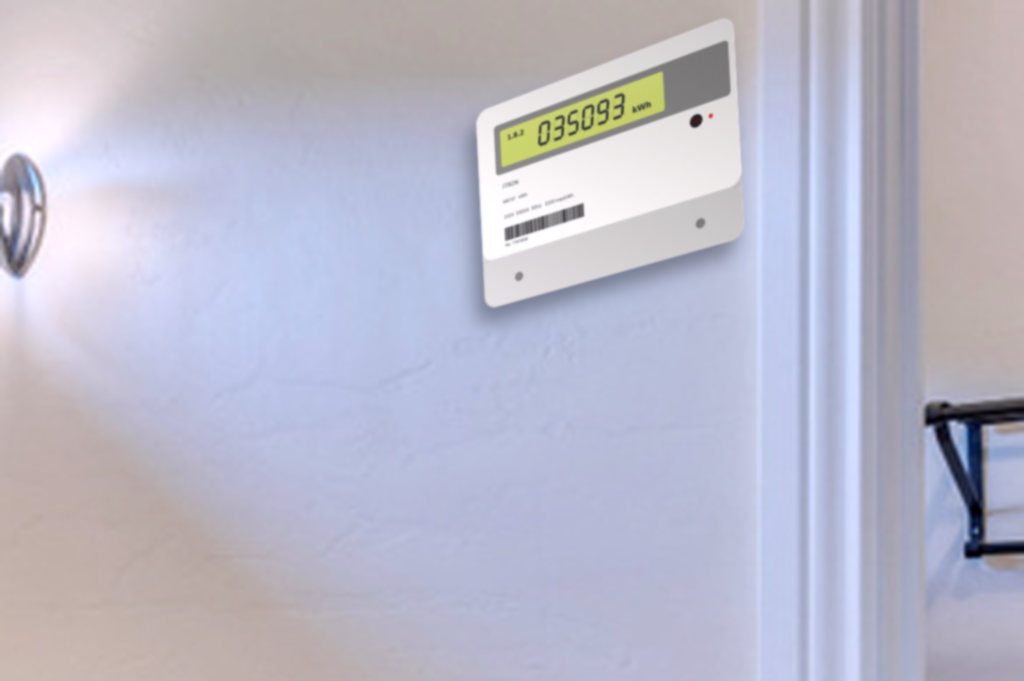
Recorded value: 35093 kWh
